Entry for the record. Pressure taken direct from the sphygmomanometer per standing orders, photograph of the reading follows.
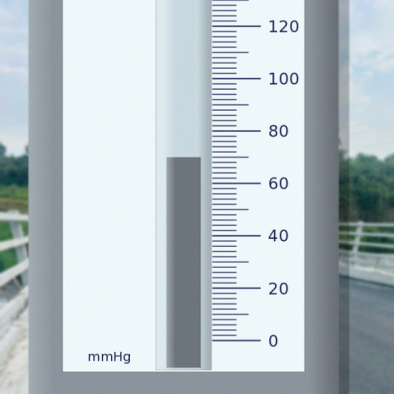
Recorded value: 70 mmHg
